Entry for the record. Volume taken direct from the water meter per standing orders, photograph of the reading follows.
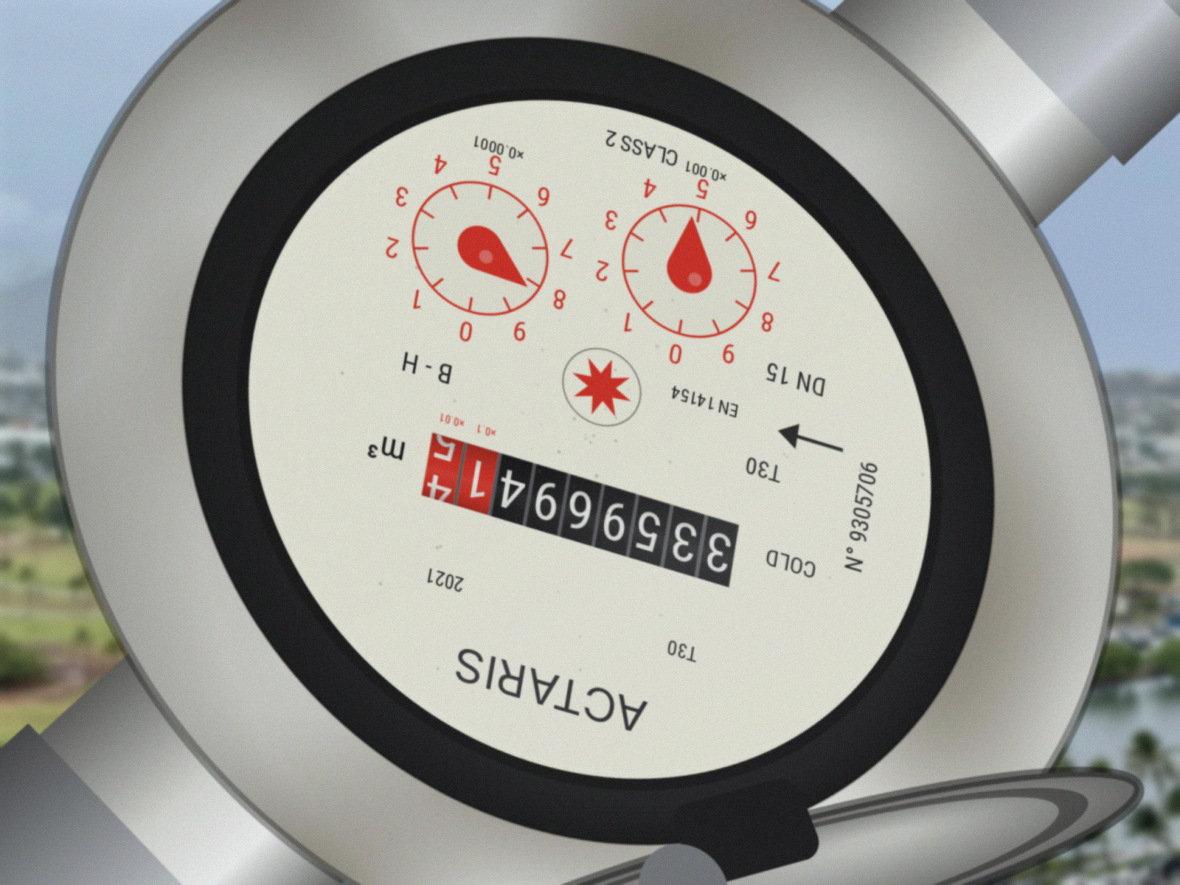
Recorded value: 3359694.1448 m³
